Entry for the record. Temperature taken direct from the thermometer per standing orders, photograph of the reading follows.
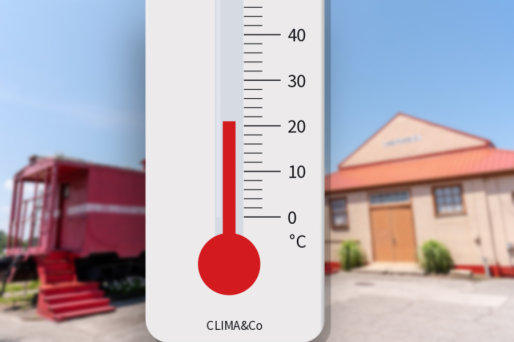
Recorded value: 21 °C
